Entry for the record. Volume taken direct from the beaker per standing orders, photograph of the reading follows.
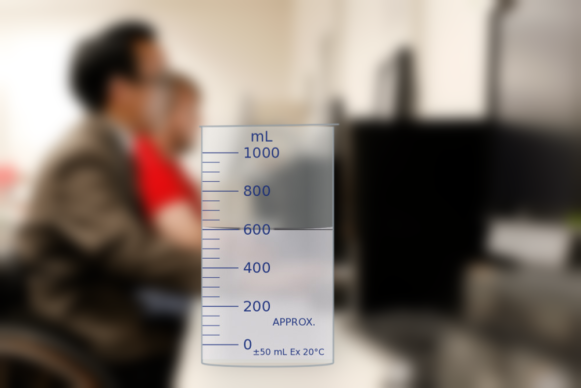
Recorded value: 600 mL
